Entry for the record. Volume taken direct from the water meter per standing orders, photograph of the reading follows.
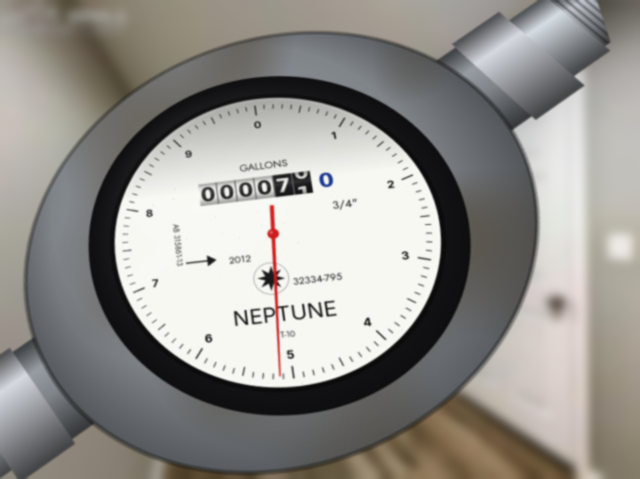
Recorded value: 705.1 gal
